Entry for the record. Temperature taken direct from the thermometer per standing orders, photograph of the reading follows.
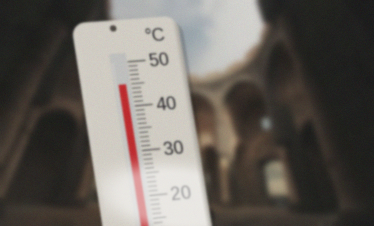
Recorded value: 45 °C
